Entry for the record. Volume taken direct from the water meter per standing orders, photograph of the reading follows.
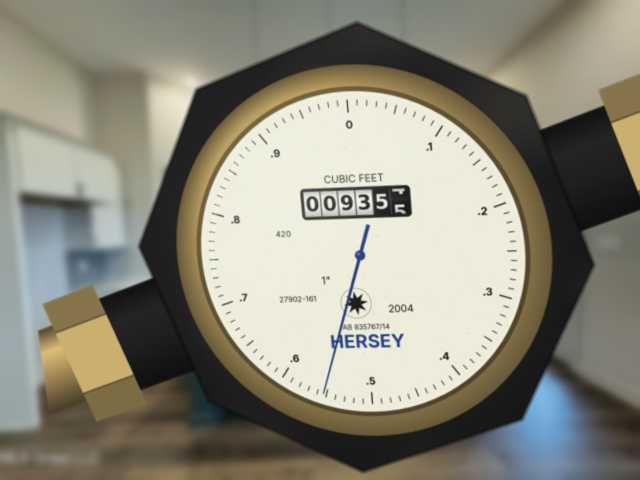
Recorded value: 9354.55 ft³
